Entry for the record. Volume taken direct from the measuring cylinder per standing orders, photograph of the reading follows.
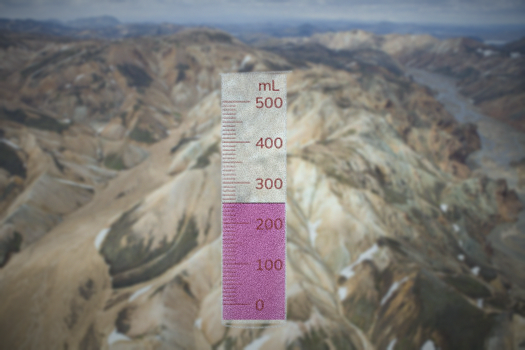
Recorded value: 250 mL
